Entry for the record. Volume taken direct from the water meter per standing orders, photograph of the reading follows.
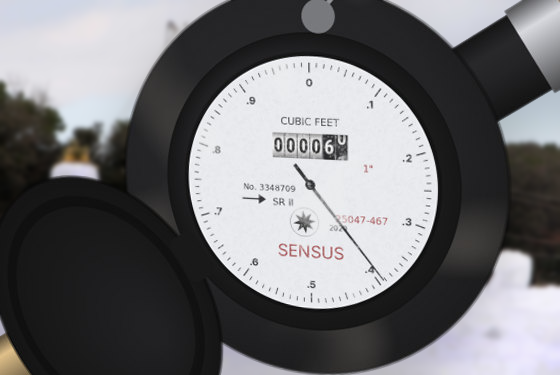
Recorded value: 60.39 ft³
